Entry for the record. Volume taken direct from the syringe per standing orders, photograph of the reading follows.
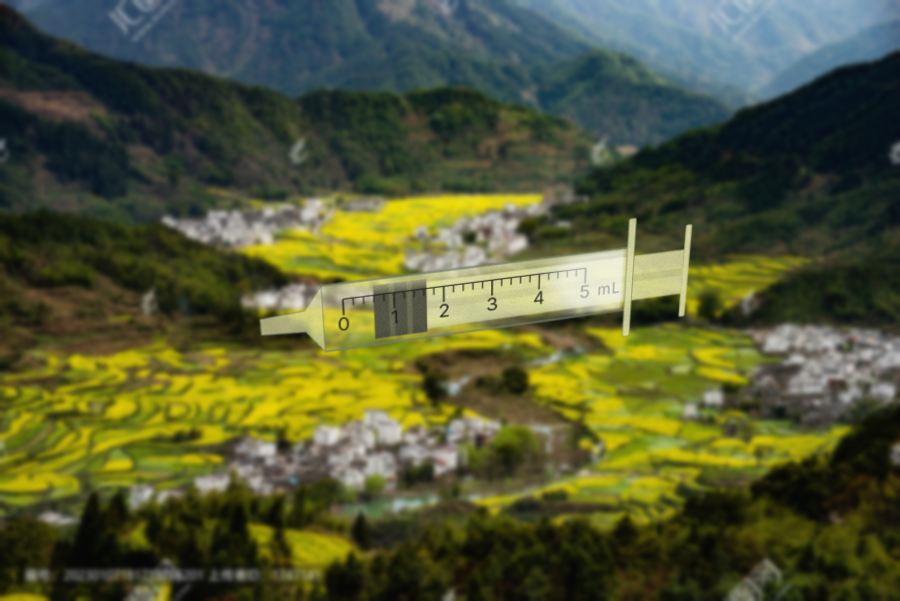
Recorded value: 0.6 mL
